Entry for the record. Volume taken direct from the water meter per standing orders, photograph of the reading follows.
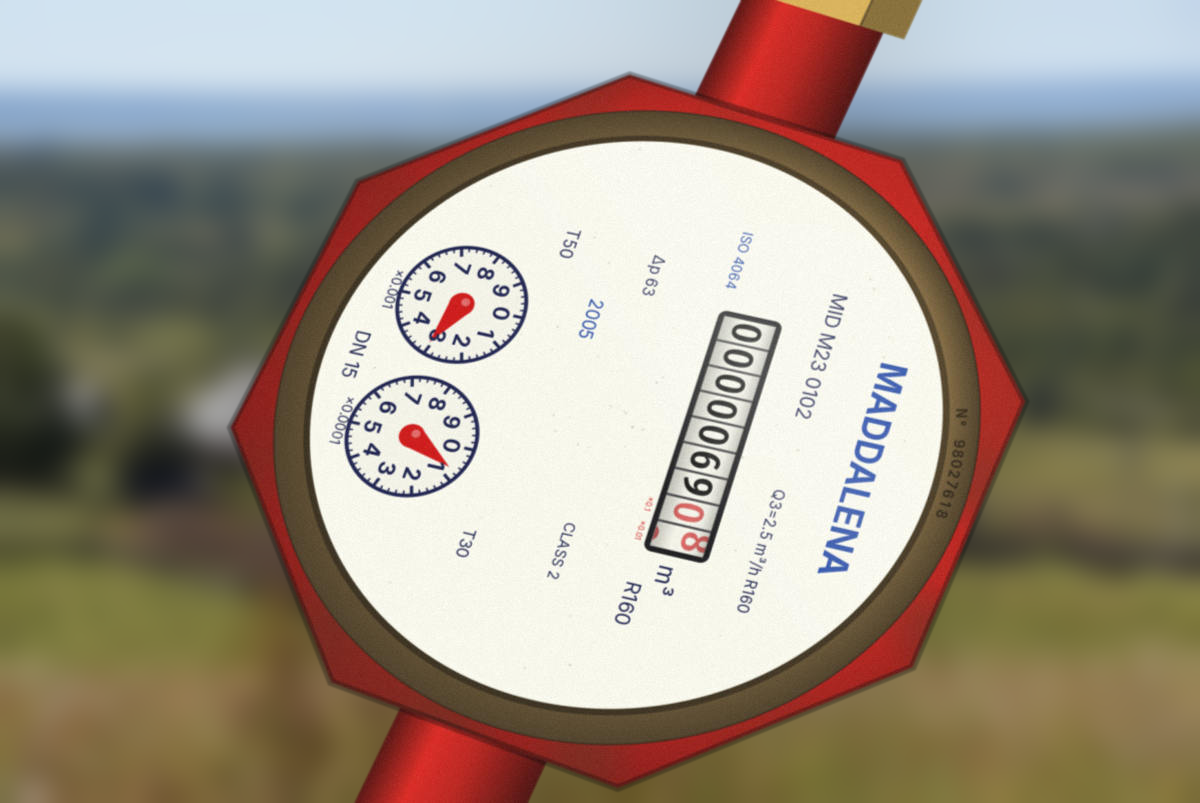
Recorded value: 69.0830 m³
